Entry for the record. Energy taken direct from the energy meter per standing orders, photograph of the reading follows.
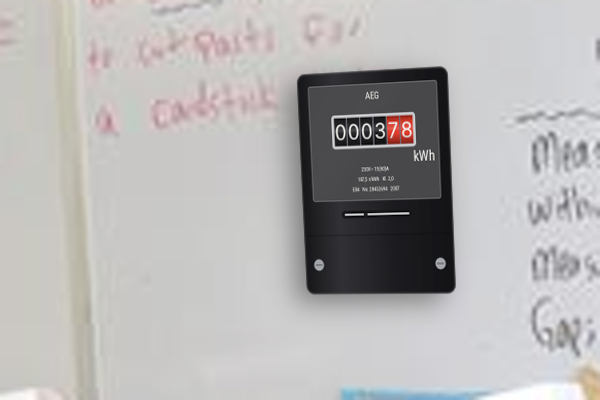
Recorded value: 3.78 kWh
